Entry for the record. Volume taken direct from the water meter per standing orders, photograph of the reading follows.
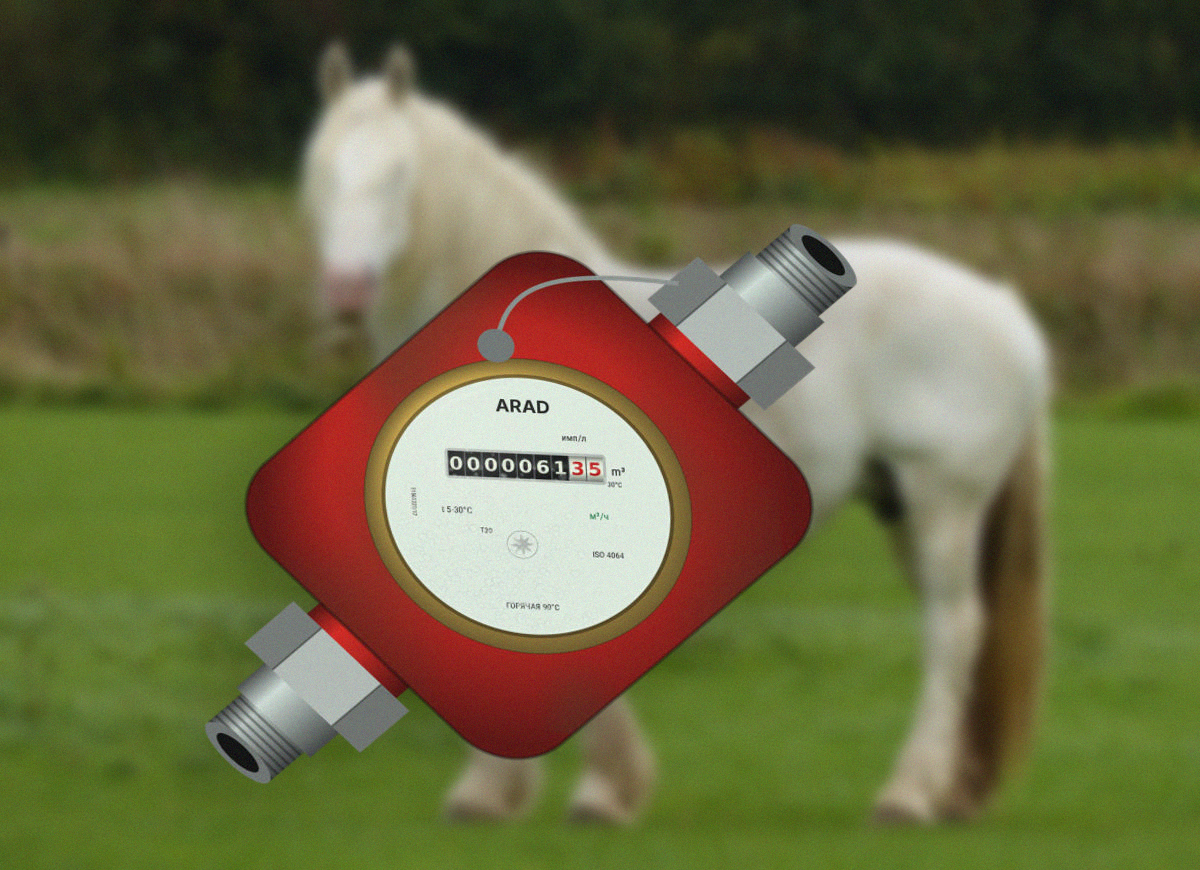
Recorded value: 61.35 m³
